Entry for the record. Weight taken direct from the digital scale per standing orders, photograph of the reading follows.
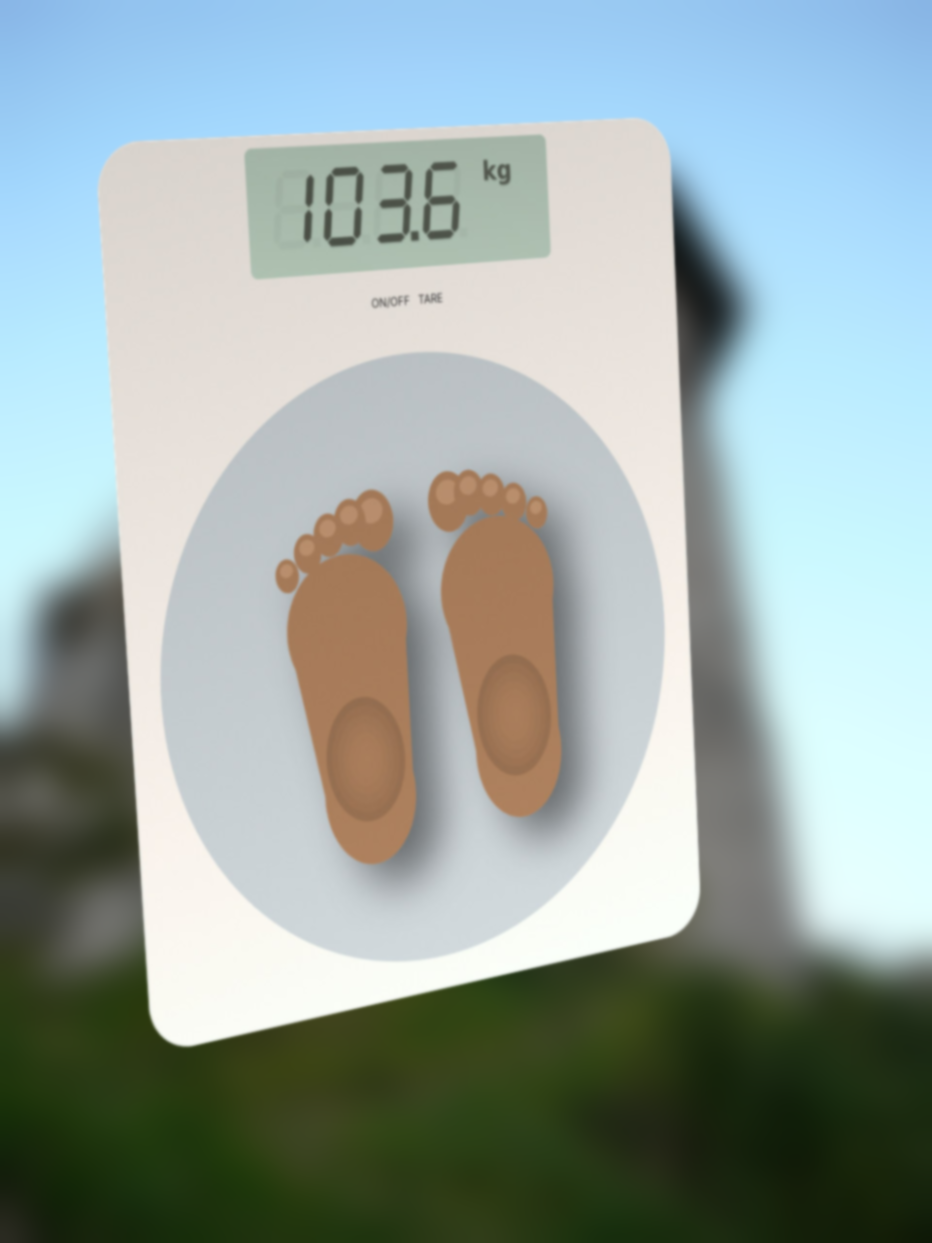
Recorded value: 103.6 kg
